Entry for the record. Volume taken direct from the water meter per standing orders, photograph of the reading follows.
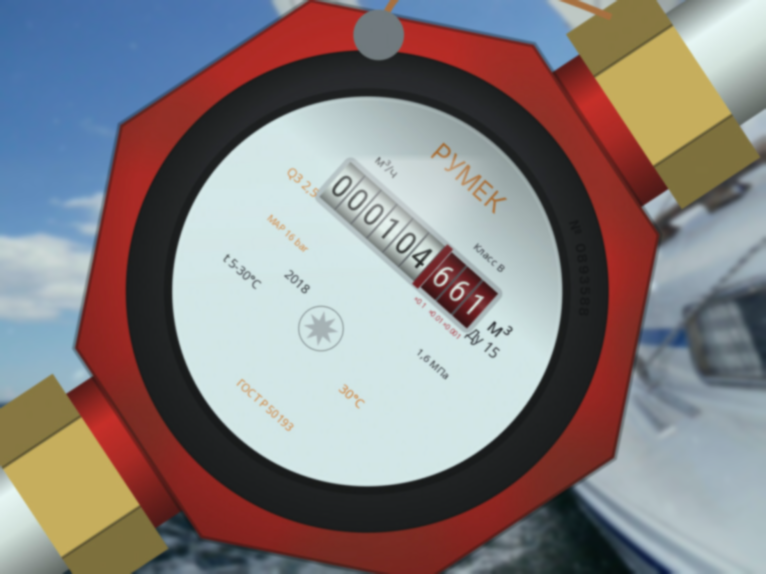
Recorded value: 104.661 m³
